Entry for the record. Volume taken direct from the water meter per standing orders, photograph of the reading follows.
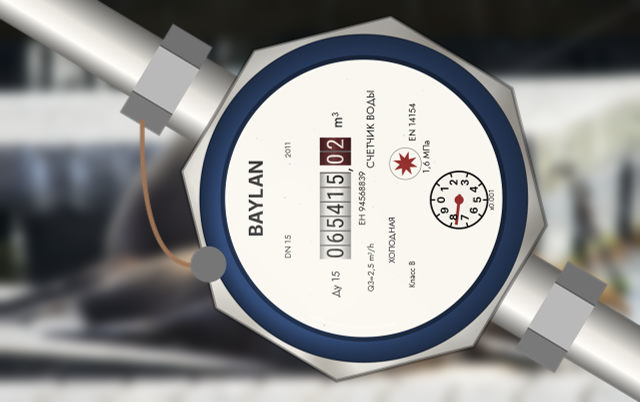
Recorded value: 65415.027 m³
